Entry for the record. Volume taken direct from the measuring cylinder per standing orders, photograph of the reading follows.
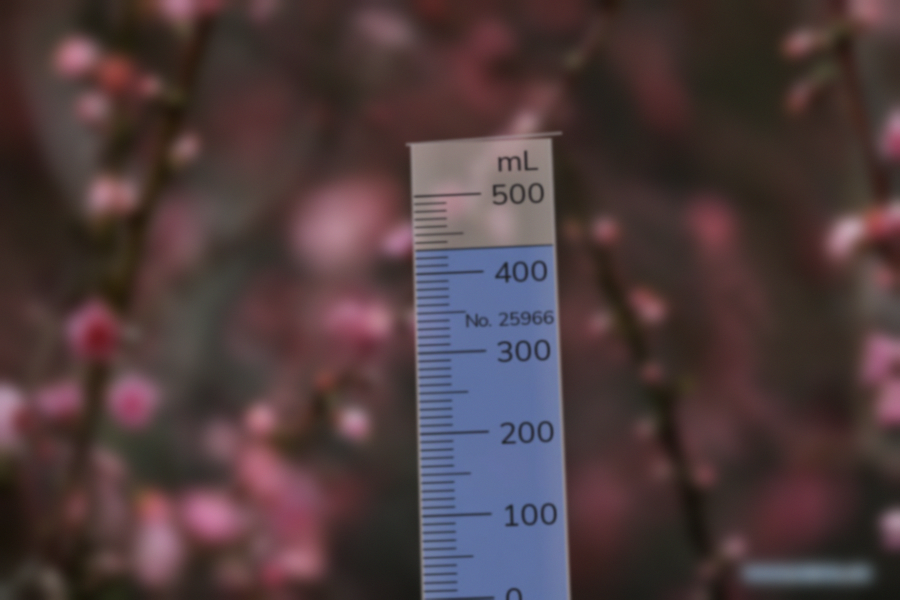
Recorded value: 430 mL
